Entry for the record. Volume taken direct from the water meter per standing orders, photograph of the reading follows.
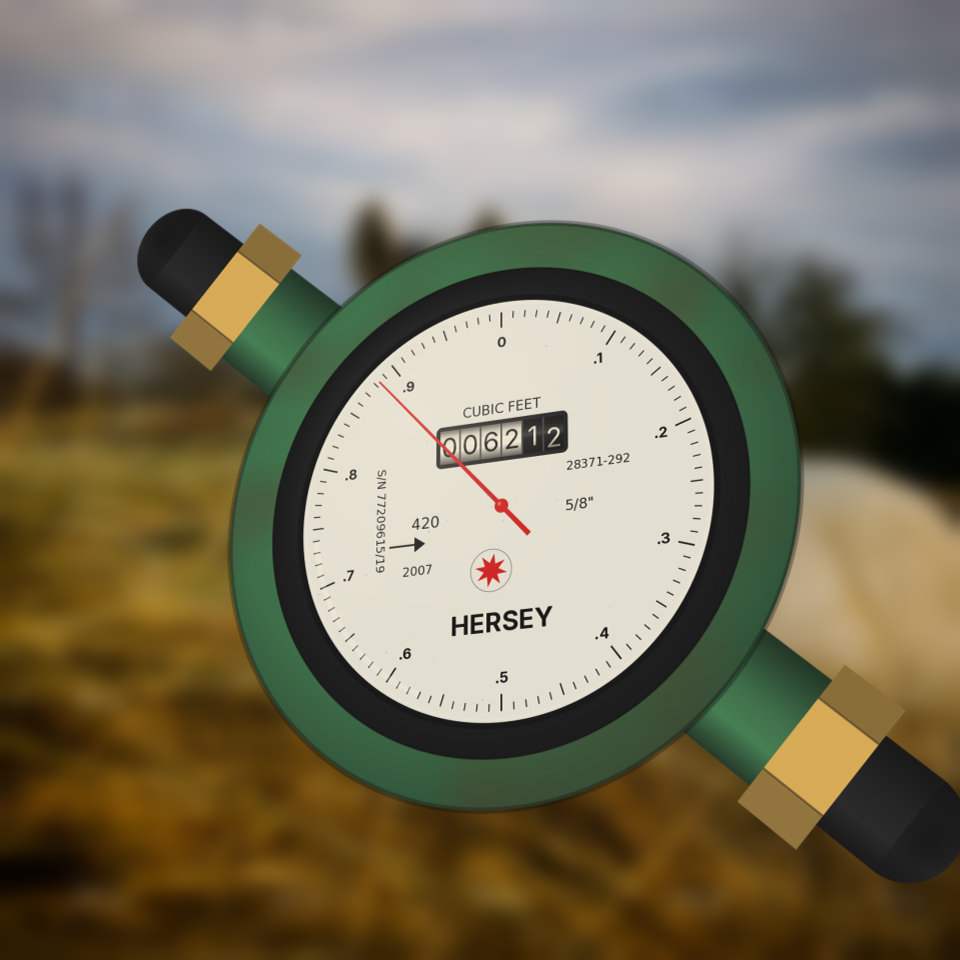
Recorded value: 6211.88 ft³
